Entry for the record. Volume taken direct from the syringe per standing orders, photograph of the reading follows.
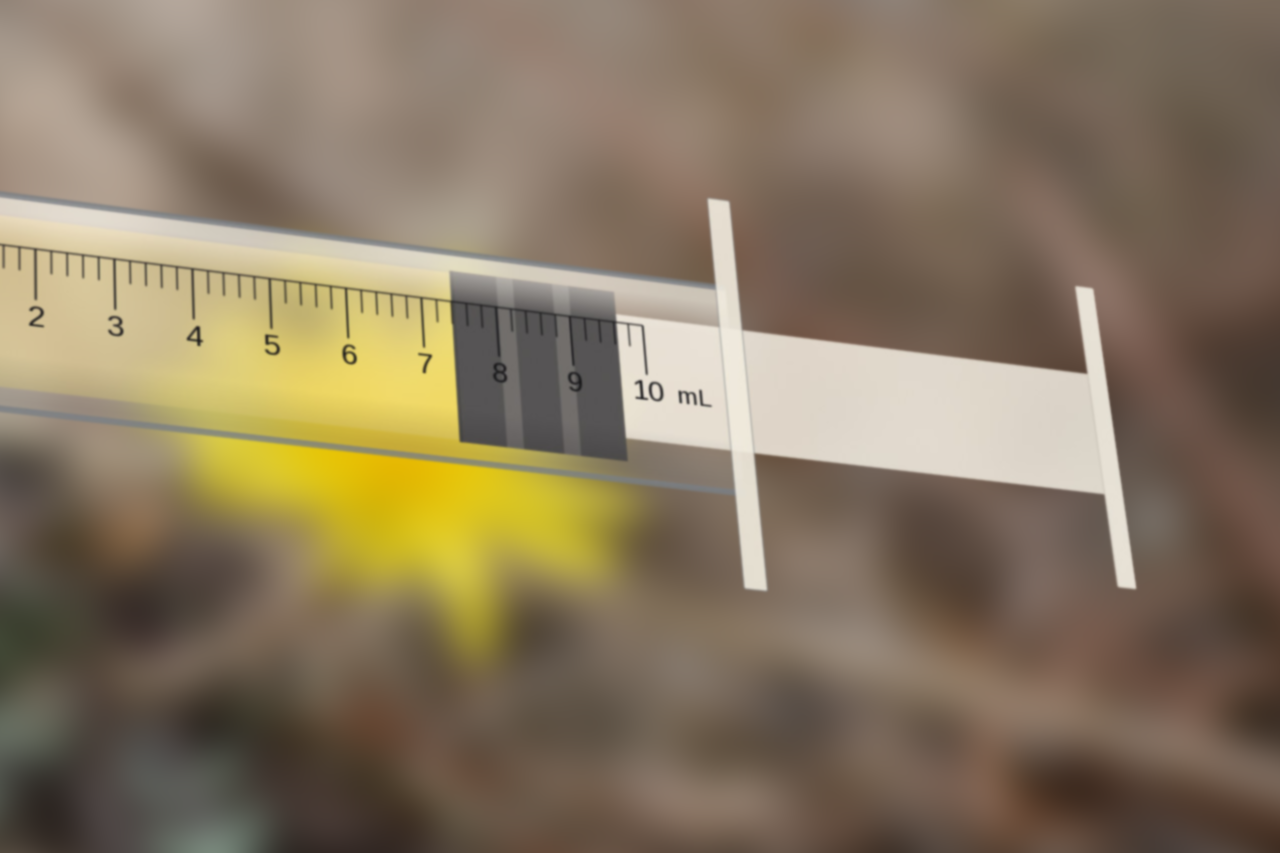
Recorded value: 7.4 mL
